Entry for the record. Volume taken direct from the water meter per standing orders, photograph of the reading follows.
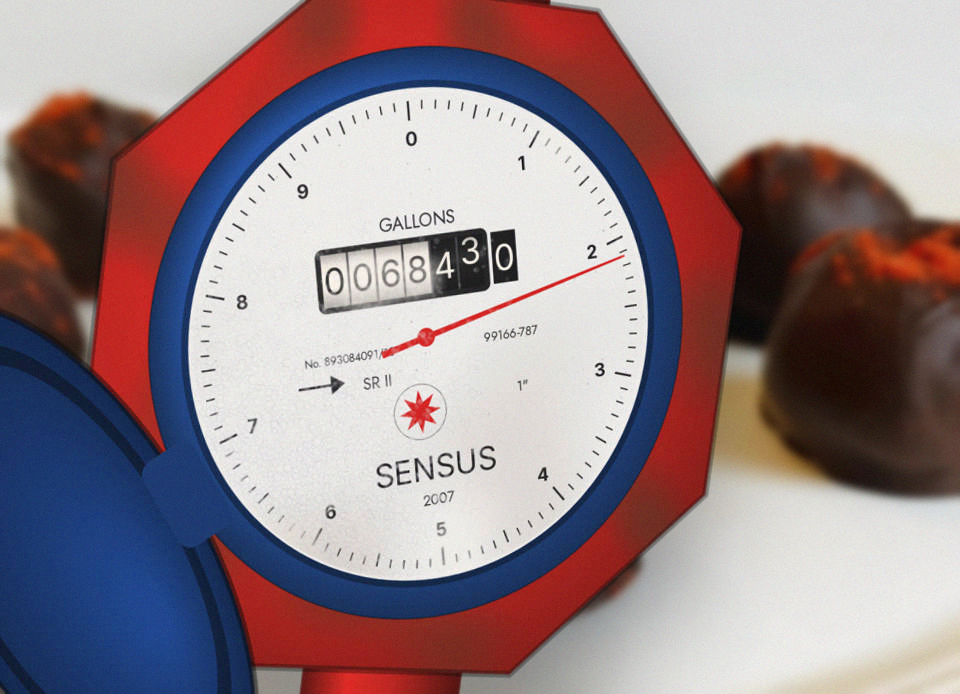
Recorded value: 68432.1 gal
